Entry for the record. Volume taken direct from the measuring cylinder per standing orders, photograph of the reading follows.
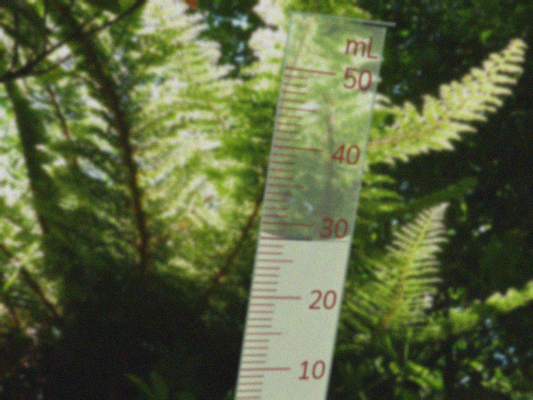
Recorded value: 28 mL
